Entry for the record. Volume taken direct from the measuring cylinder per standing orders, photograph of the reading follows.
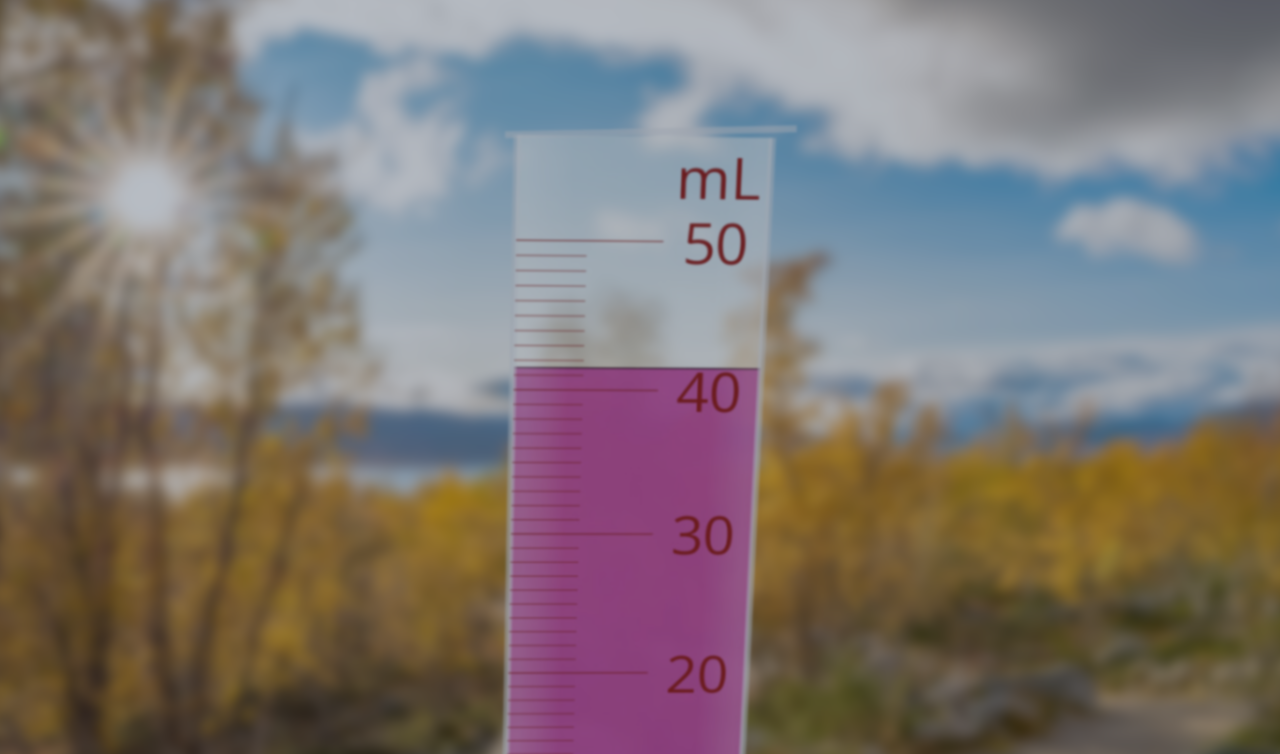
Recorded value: 41.5 mL
